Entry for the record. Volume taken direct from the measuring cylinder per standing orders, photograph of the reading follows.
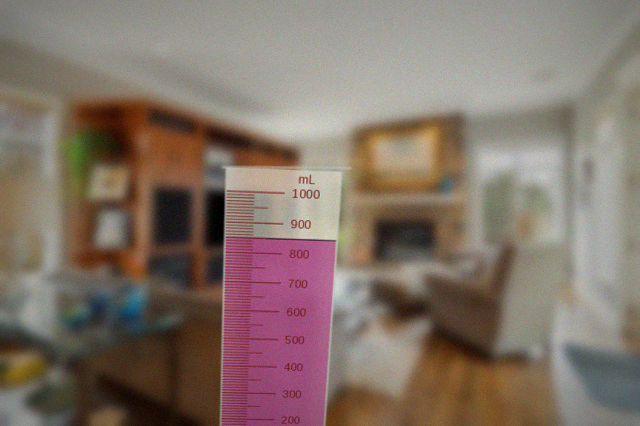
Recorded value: 850 mL
